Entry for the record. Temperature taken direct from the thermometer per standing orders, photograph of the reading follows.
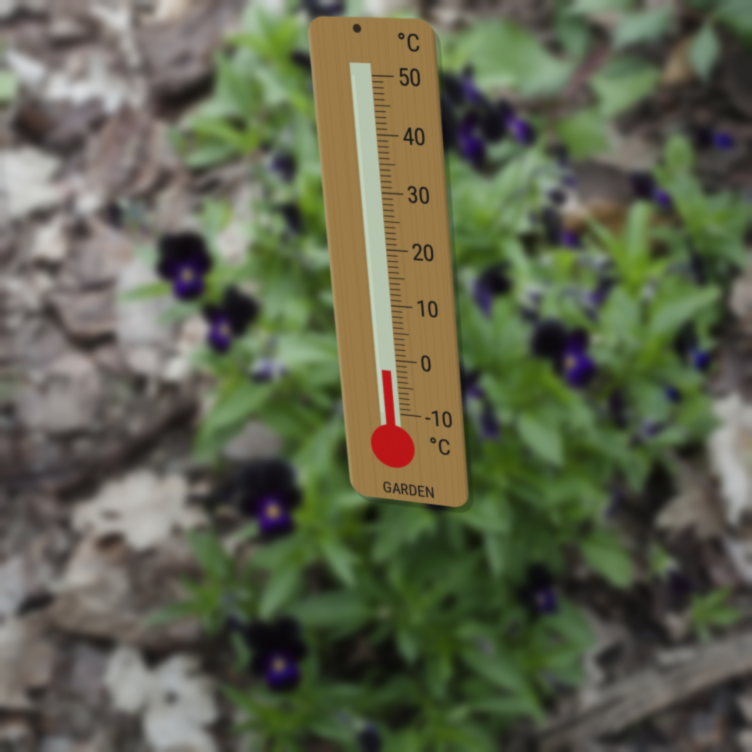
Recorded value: -2 °C
